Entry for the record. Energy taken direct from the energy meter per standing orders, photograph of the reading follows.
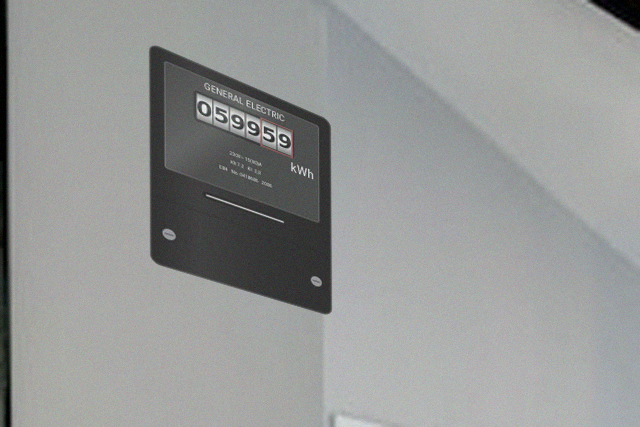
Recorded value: 599.59 kWh
